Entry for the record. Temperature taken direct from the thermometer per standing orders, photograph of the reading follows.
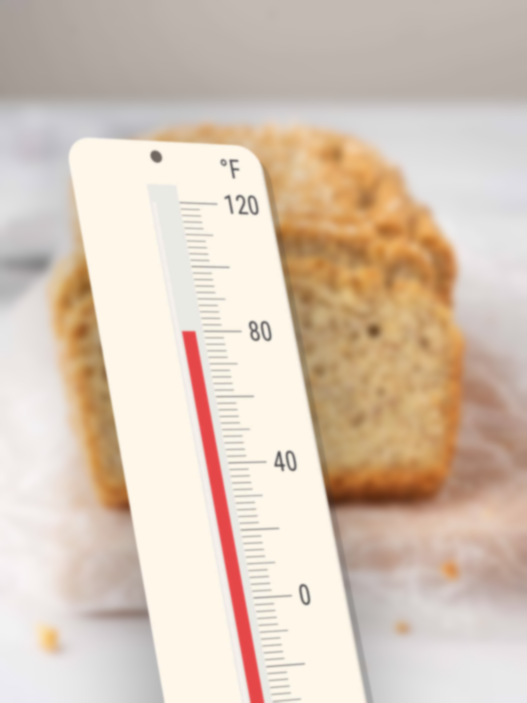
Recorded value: 80 °F
